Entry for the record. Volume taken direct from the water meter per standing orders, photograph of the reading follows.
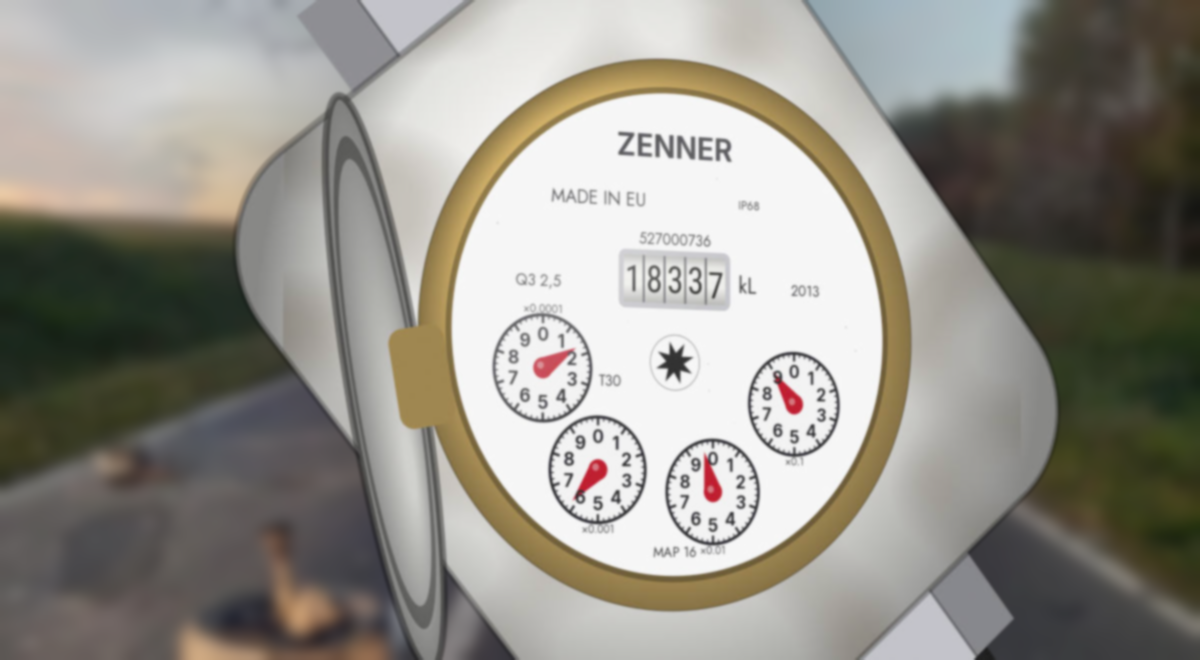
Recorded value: 18336.8961 kL
